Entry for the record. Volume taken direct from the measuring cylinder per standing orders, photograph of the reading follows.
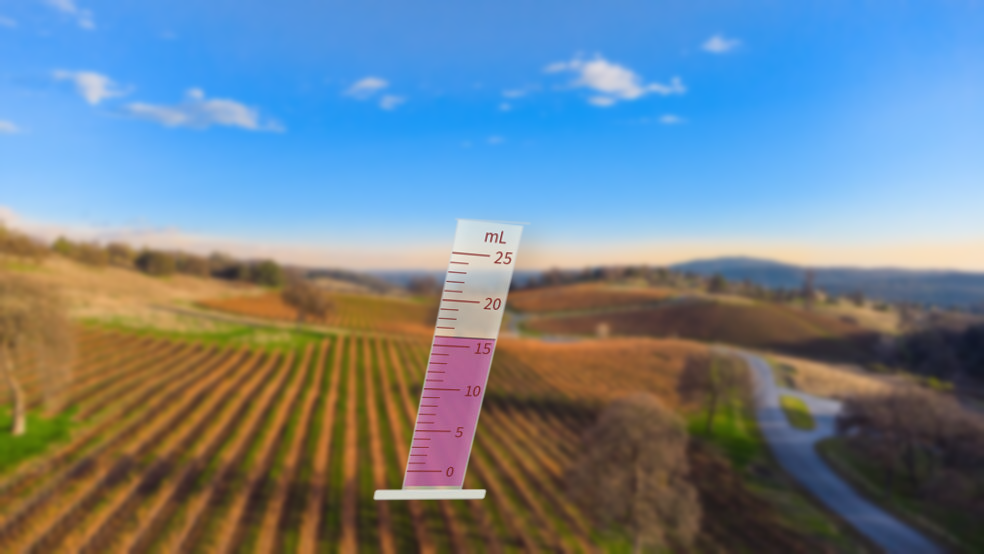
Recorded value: 16 mL
